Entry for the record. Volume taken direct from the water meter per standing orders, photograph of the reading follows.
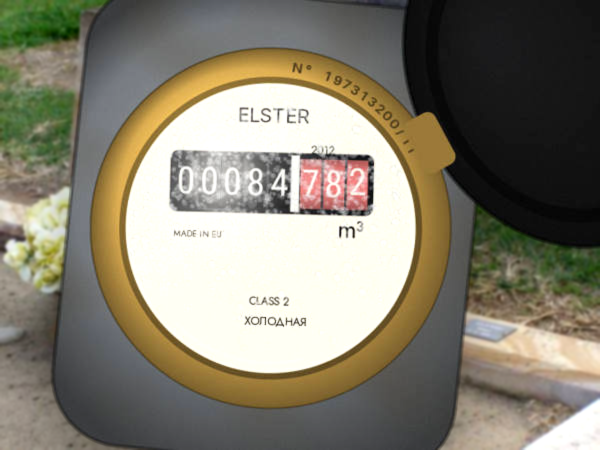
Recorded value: 84.782 m³
